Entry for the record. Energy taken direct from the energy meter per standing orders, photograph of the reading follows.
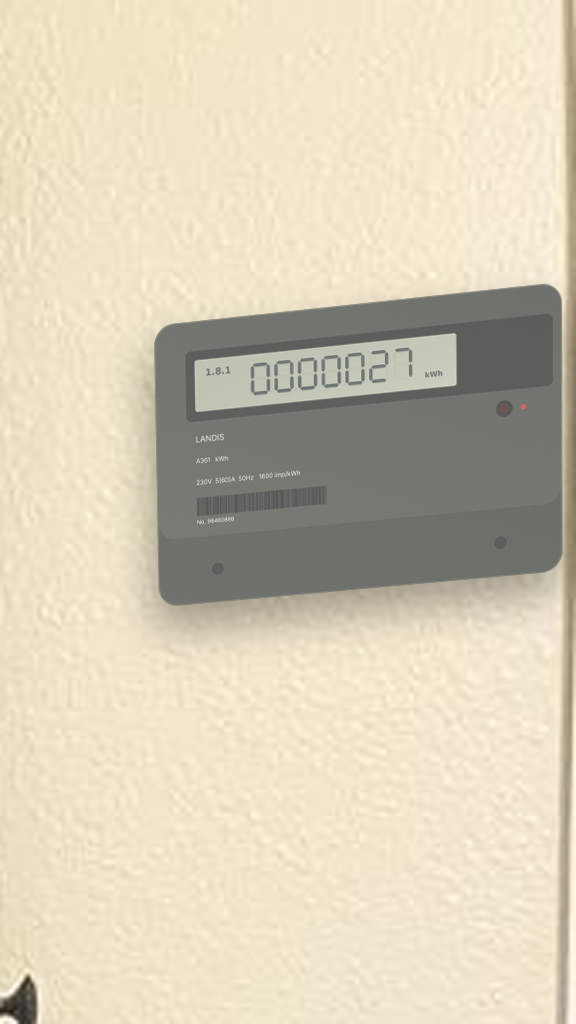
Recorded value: 27 kWh
